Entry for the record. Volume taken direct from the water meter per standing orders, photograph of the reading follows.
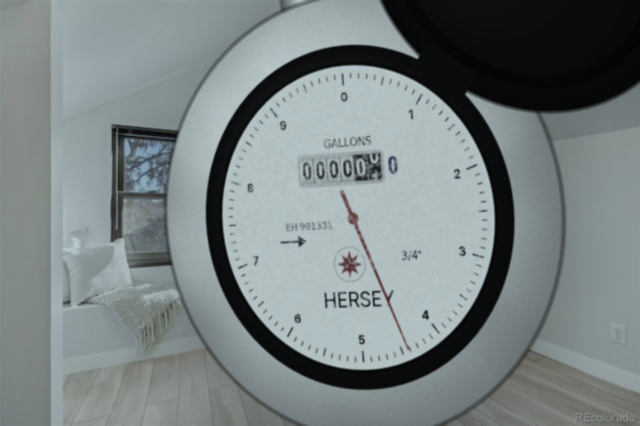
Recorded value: 4.4 gal
